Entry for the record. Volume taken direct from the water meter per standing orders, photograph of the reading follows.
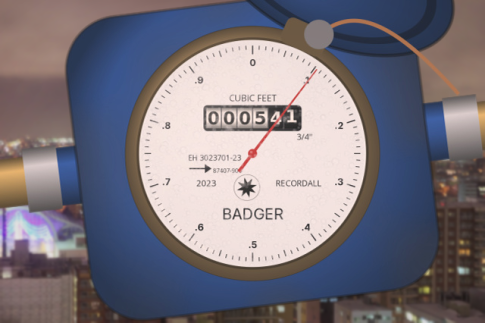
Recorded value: 541.10 ft³
